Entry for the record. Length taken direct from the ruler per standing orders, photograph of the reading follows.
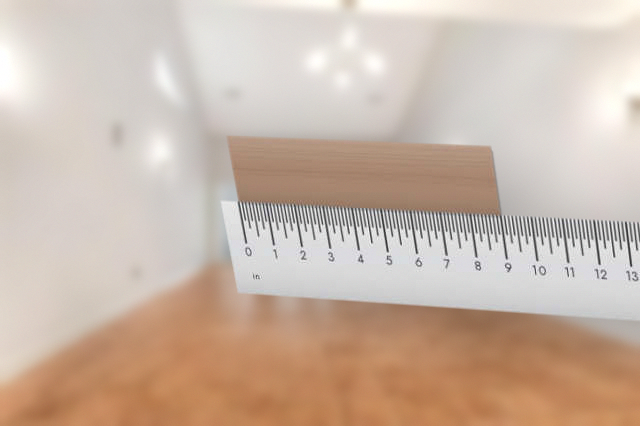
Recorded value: 9 in
